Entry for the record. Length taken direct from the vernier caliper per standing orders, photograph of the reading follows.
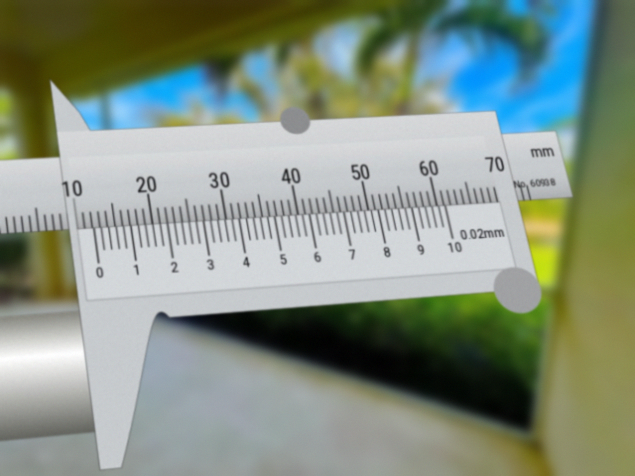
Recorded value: 12.2 mm
